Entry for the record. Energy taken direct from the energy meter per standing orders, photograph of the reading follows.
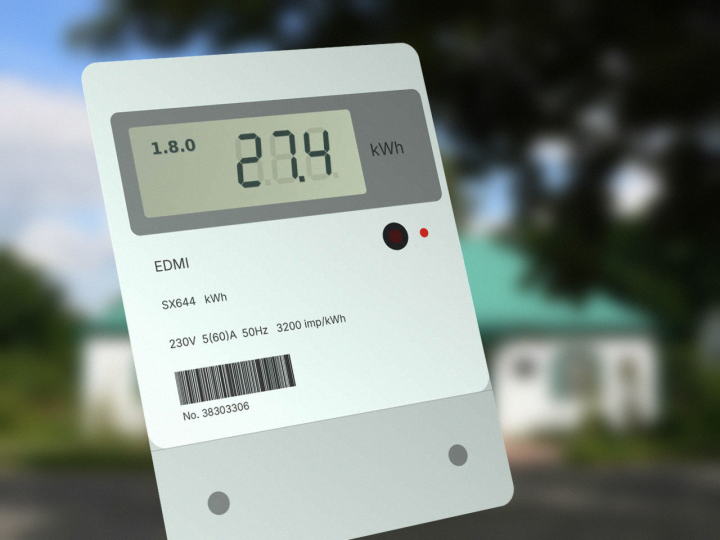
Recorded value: 27.4 kWh
